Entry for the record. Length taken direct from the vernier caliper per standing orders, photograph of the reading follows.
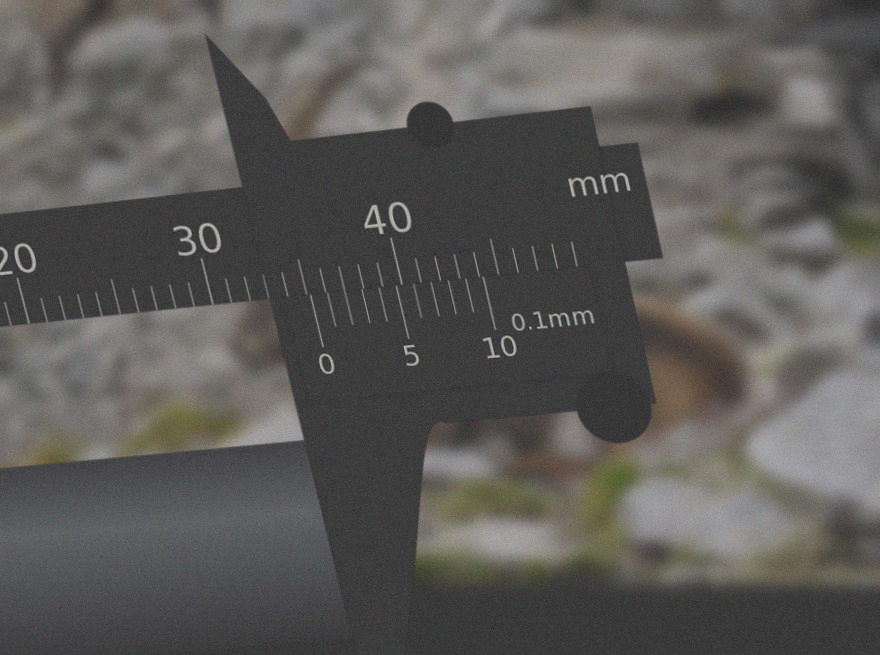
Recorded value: 35.2 mm
